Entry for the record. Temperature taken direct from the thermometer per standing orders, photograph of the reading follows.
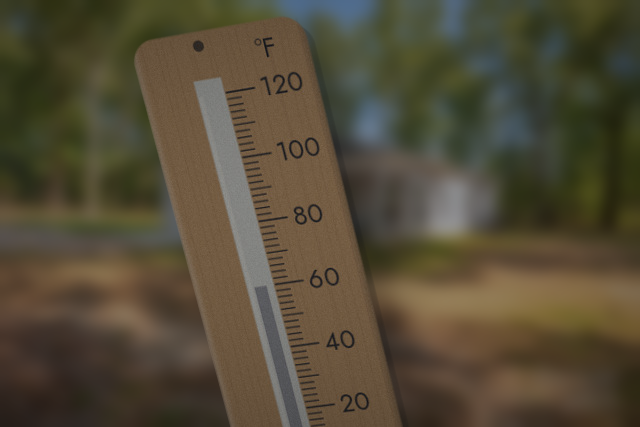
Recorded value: 60 °F
